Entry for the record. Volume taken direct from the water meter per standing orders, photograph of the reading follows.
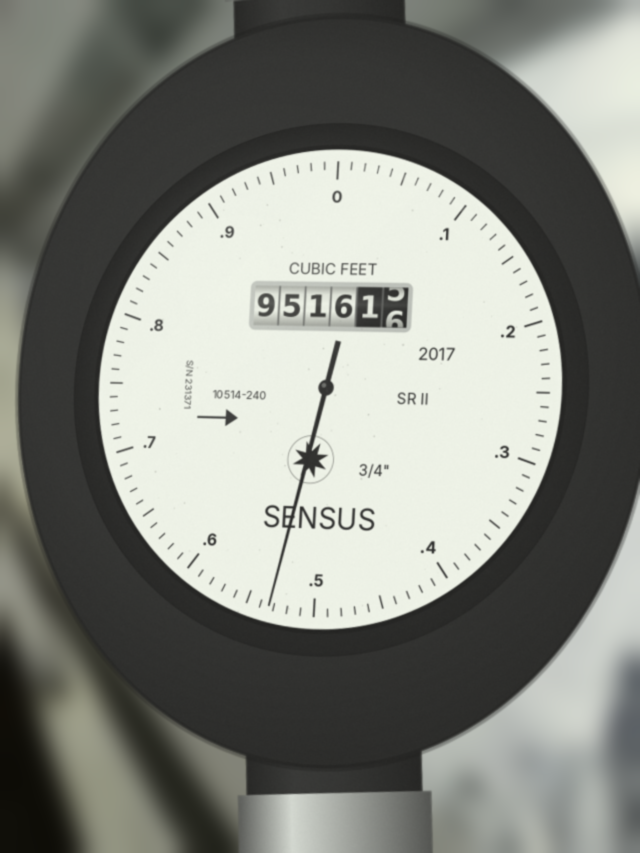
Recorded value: 951615.53 ft³
